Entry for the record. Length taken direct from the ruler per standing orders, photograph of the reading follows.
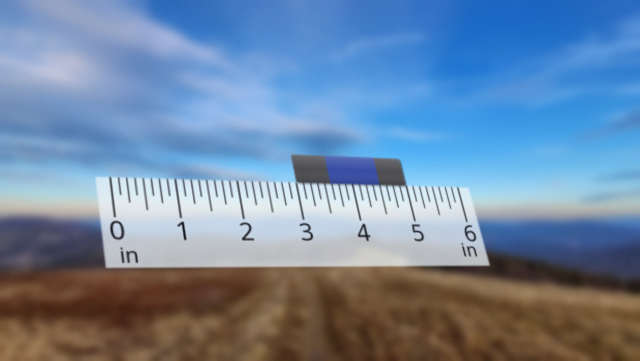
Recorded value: 2 in
